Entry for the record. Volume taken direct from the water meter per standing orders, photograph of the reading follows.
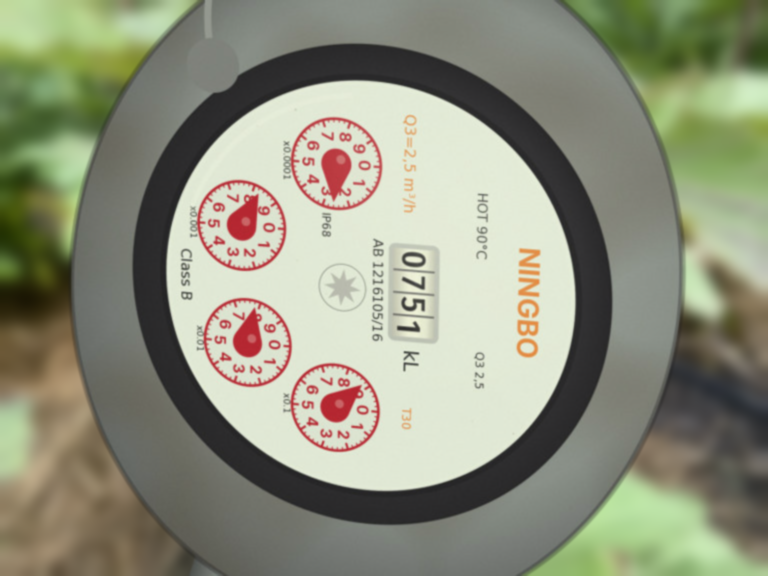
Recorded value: 750.8782 kL
